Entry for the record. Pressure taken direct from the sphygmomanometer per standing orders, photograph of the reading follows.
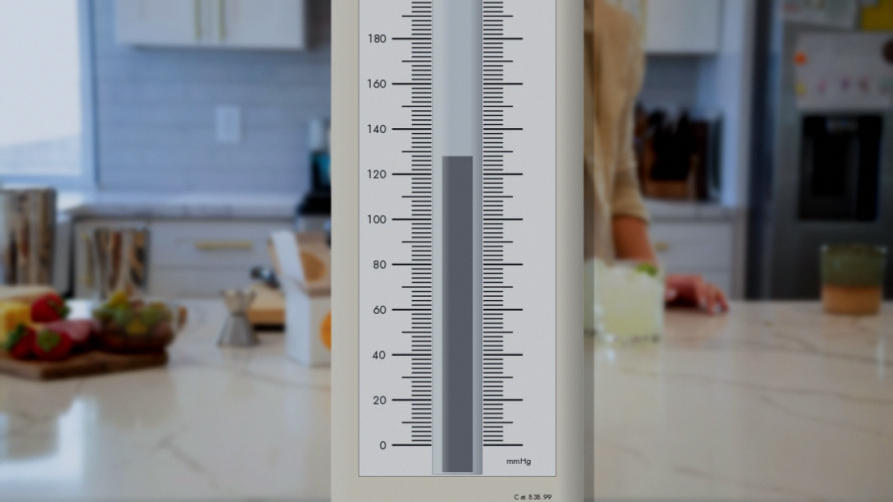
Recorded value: 128 mmHg
